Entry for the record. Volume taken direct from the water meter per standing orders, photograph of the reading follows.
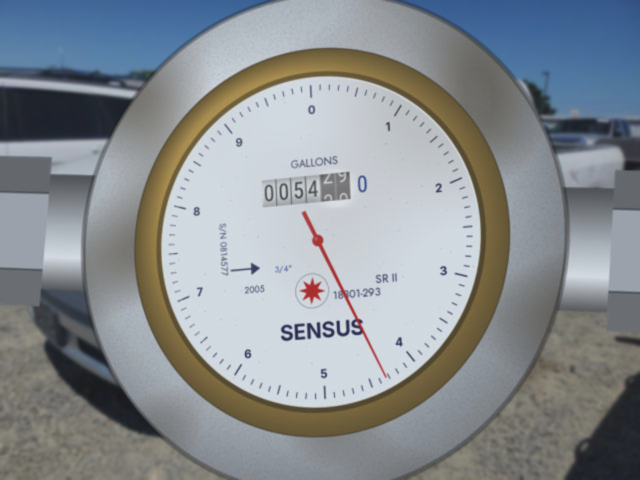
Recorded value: 54294.3 gal
